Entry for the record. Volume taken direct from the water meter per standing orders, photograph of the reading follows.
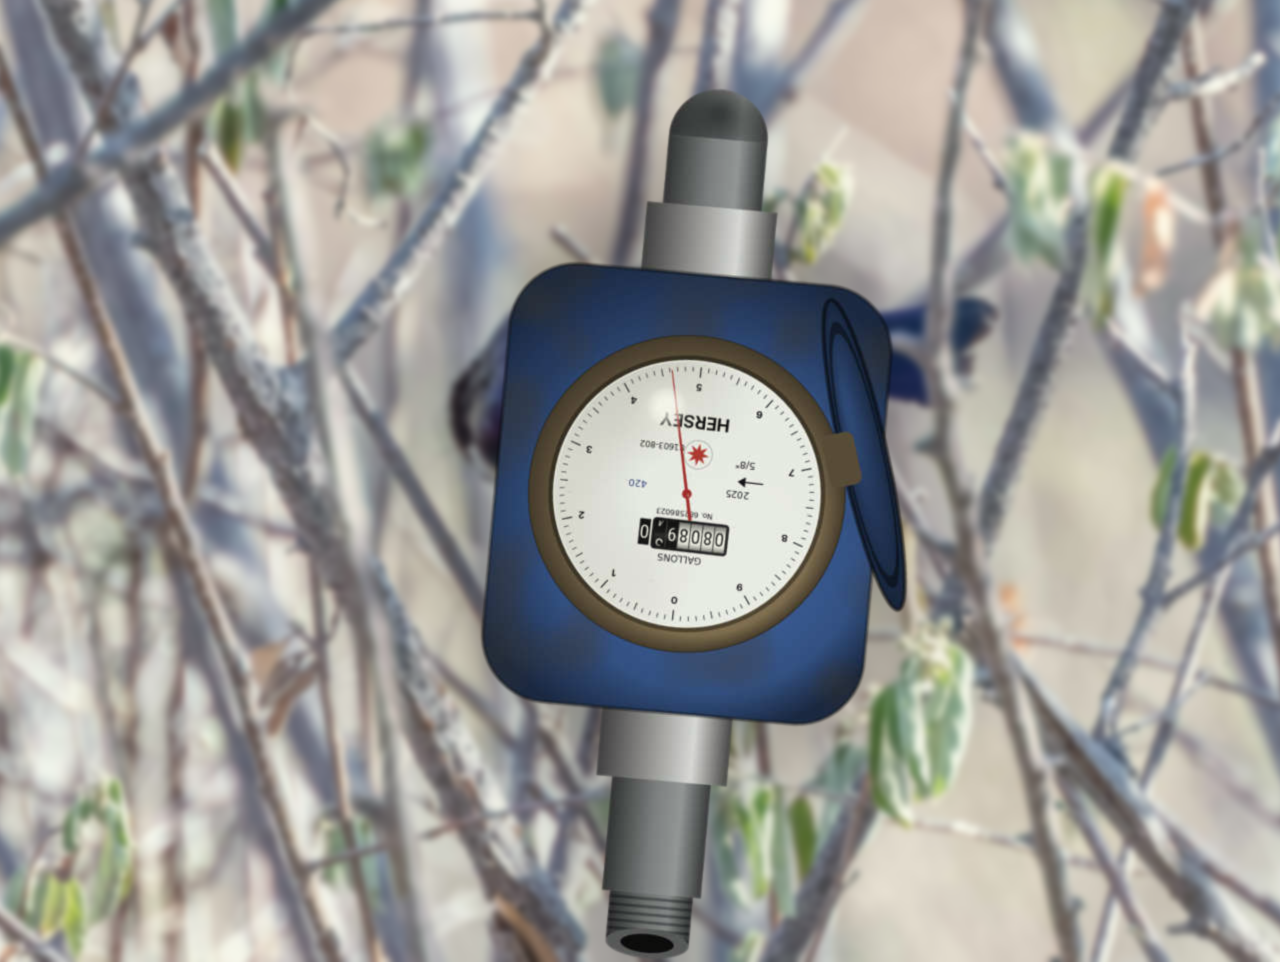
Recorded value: 808934.6 gal
